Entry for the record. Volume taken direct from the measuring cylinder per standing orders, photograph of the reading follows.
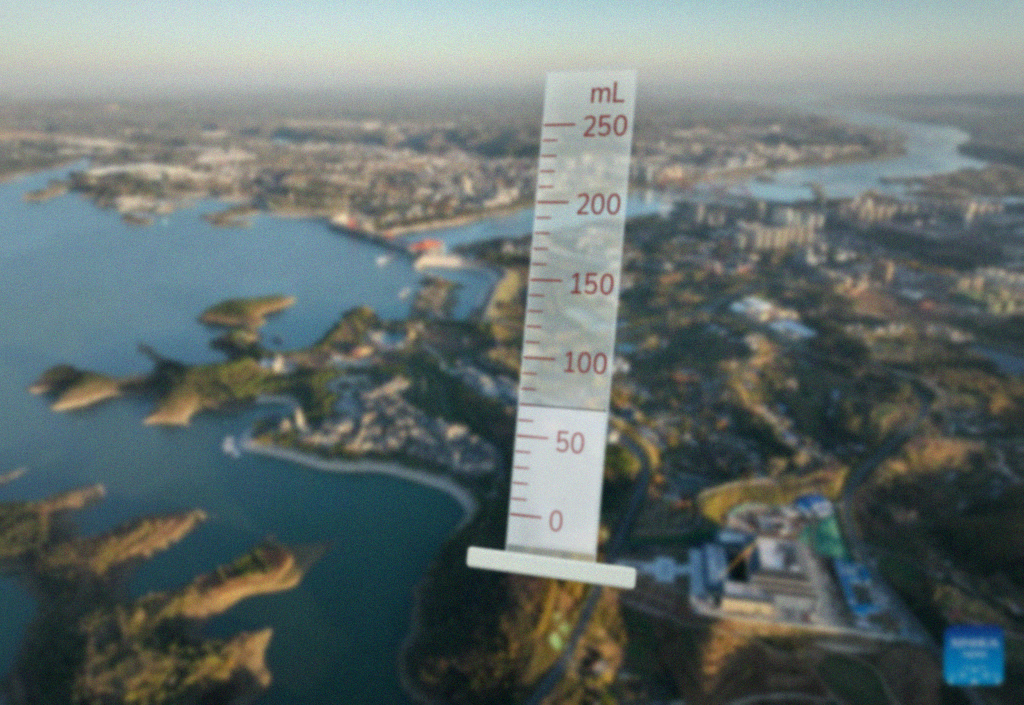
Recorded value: 70 mL
